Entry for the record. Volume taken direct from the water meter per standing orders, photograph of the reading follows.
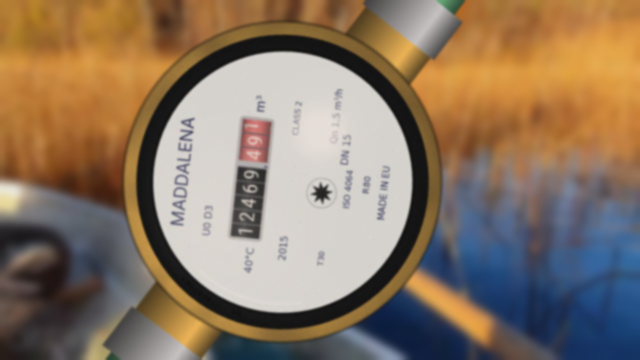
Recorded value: 12469.491 m³
